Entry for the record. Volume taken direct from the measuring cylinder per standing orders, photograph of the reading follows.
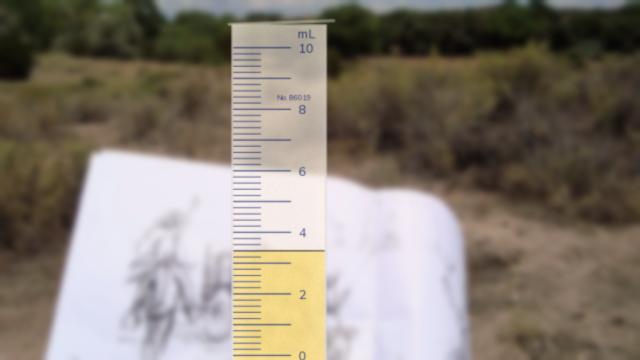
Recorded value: 3.4 mL
